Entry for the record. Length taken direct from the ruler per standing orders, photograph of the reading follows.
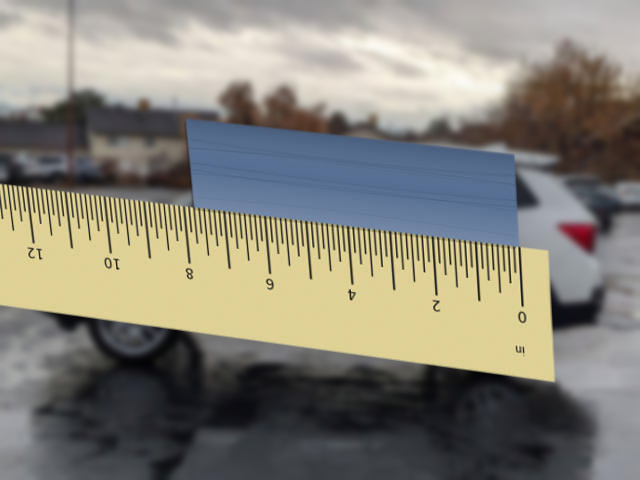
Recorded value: 7.75 in
